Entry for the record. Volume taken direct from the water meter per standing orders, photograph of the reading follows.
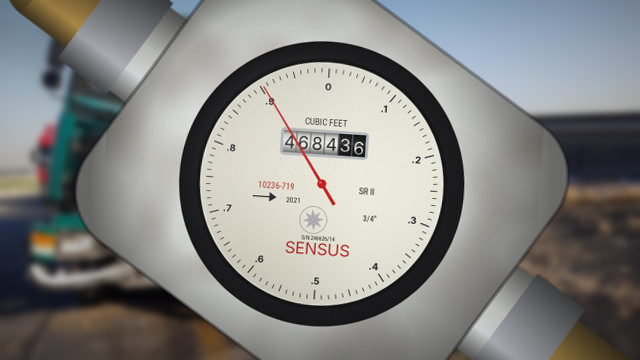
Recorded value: 468435.90 ft³
